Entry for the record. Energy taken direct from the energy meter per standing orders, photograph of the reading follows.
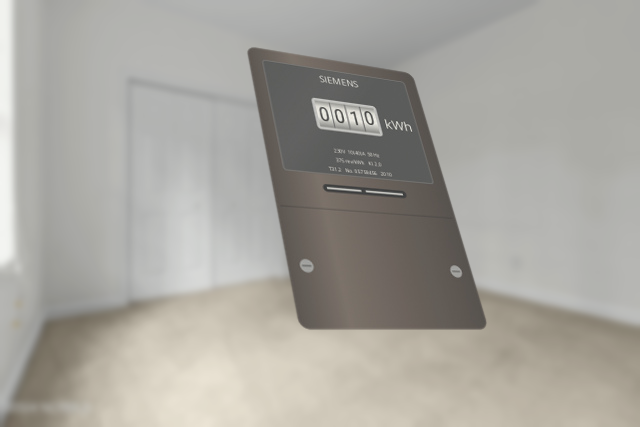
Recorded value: 10 kWh
